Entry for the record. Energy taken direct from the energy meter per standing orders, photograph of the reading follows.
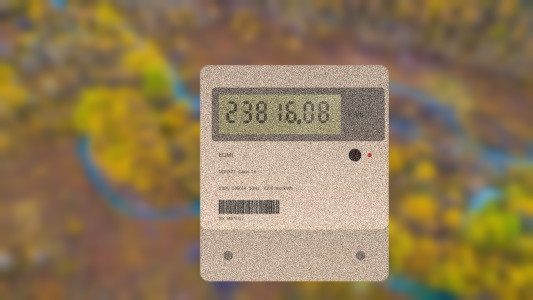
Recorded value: 23816.08 kWh
